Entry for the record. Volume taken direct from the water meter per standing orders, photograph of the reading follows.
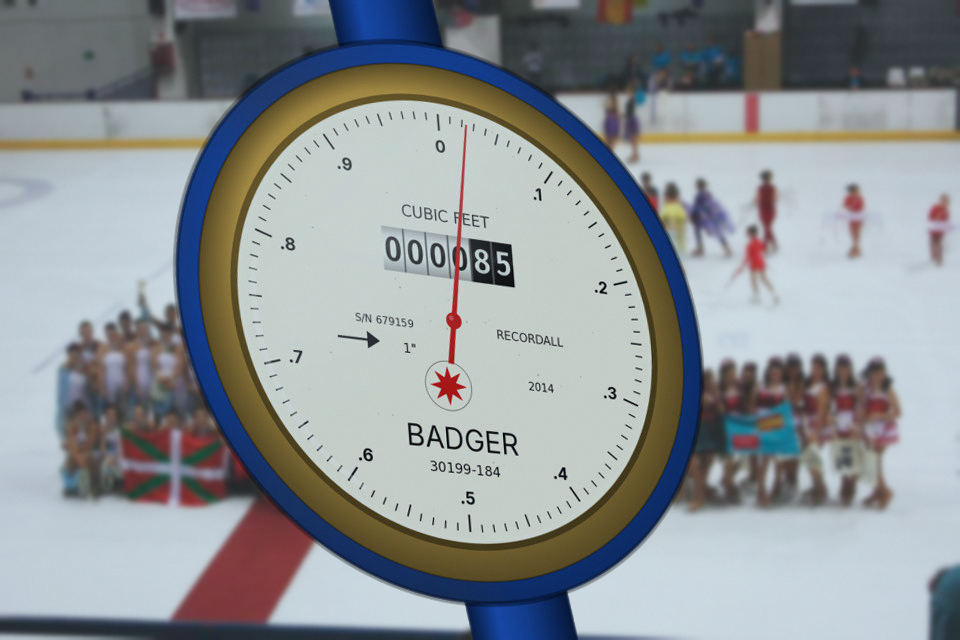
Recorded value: 85.02 ft³
